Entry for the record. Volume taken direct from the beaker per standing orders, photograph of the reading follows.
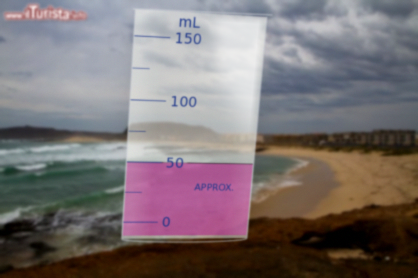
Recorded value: 50 mL
